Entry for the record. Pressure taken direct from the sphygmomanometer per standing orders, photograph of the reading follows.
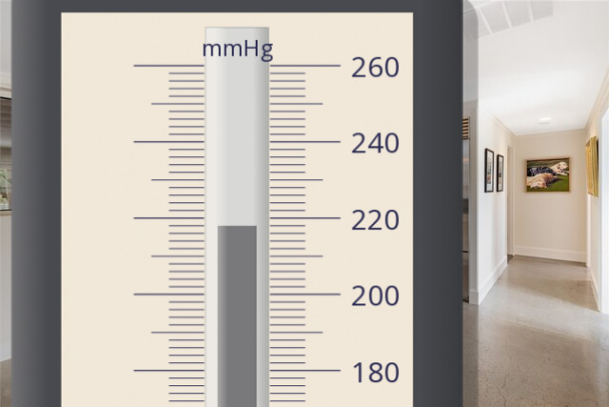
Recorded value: 218 mmHg
